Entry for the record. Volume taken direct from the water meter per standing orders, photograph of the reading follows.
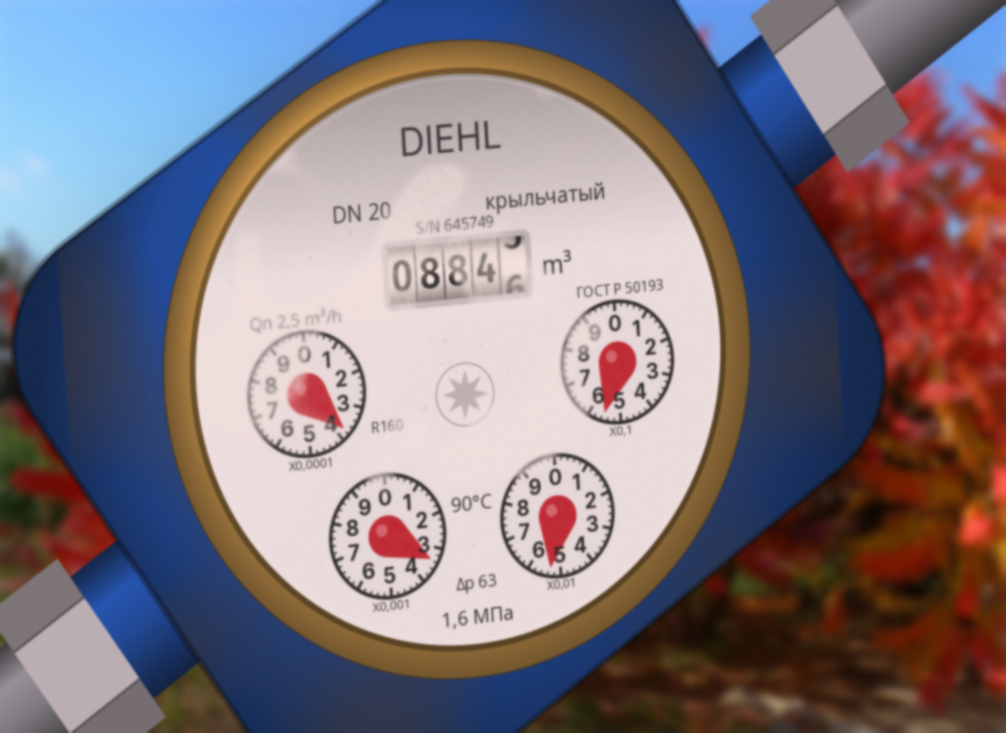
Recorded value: 8845.5533 m³
